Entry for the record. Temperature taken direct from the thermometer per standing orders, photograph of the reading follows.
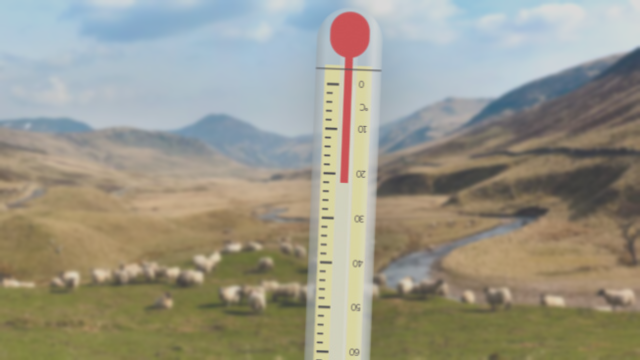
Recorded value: 22 °C
